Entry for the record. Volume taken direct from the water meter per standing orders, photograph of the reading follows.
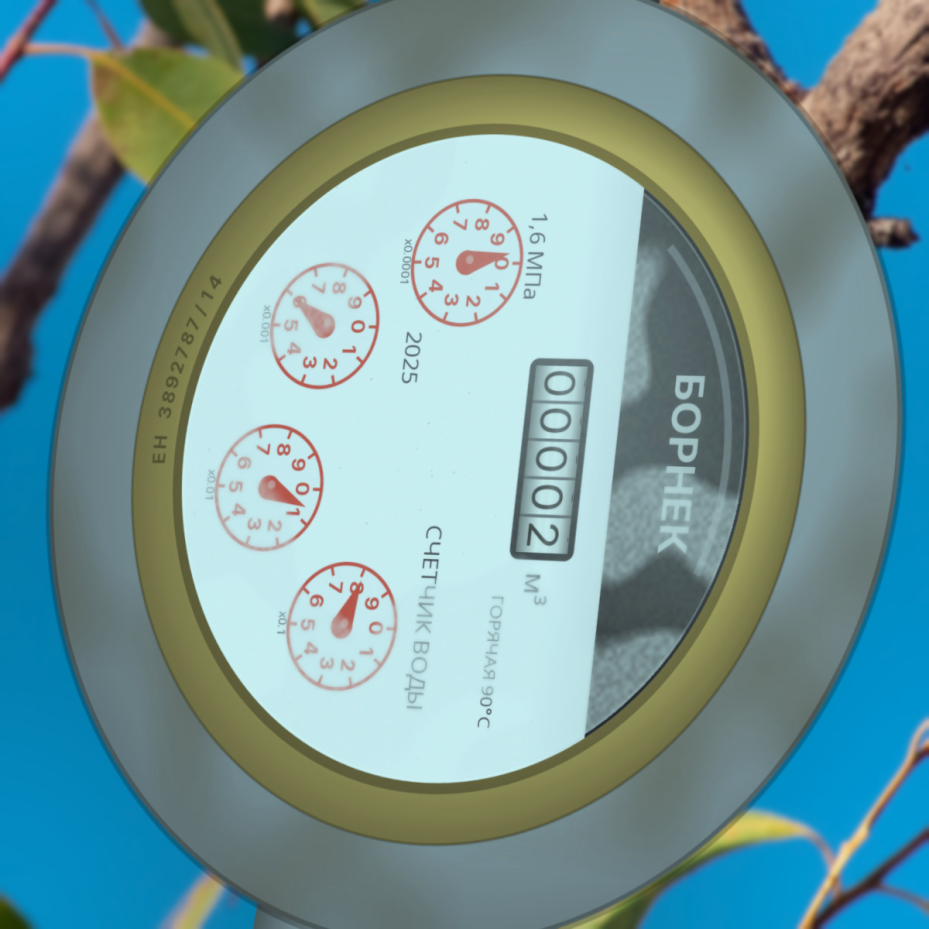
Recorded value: 2.8059 m³
